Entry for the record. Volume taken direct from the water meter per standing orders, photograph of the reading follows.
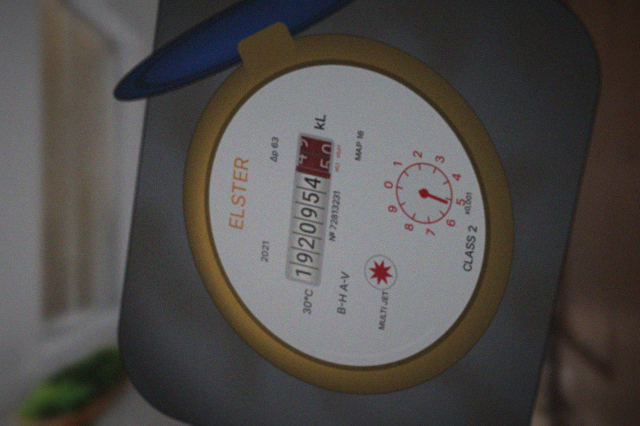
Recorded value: 1920954.495 kL
